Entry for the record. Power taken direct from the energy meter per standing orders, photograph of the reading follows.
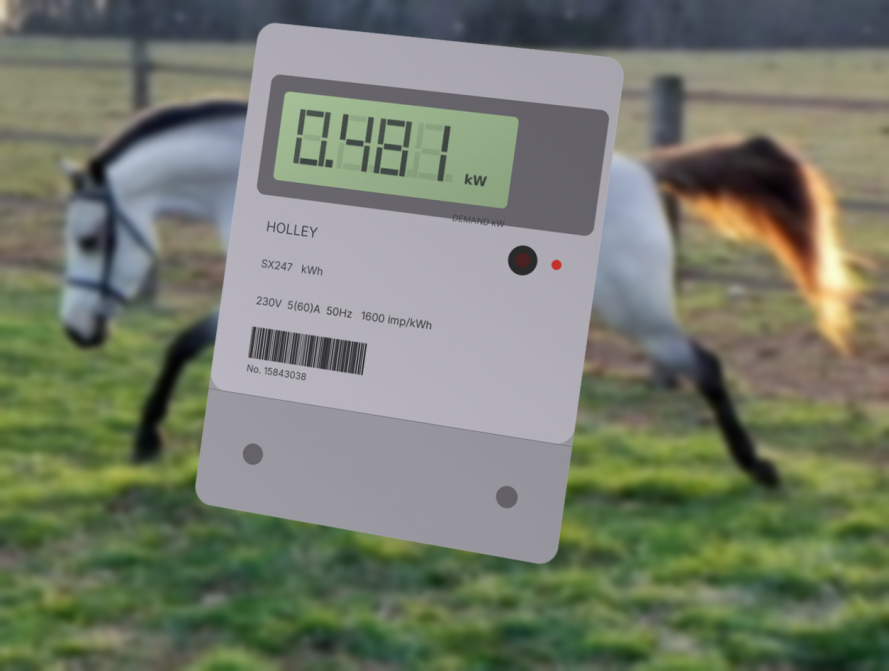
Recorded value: 0.481 kW
